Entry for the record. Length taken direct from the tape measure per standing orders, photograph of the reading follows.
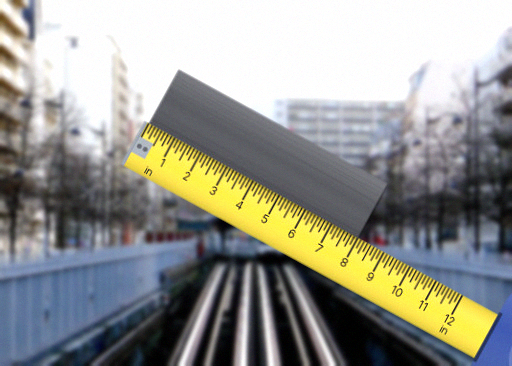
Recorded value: 8 in
